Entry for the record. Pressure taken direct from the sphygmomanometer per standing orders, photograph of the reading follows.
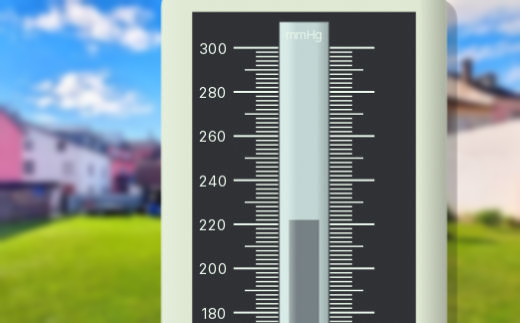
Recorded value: 222 mmHg
